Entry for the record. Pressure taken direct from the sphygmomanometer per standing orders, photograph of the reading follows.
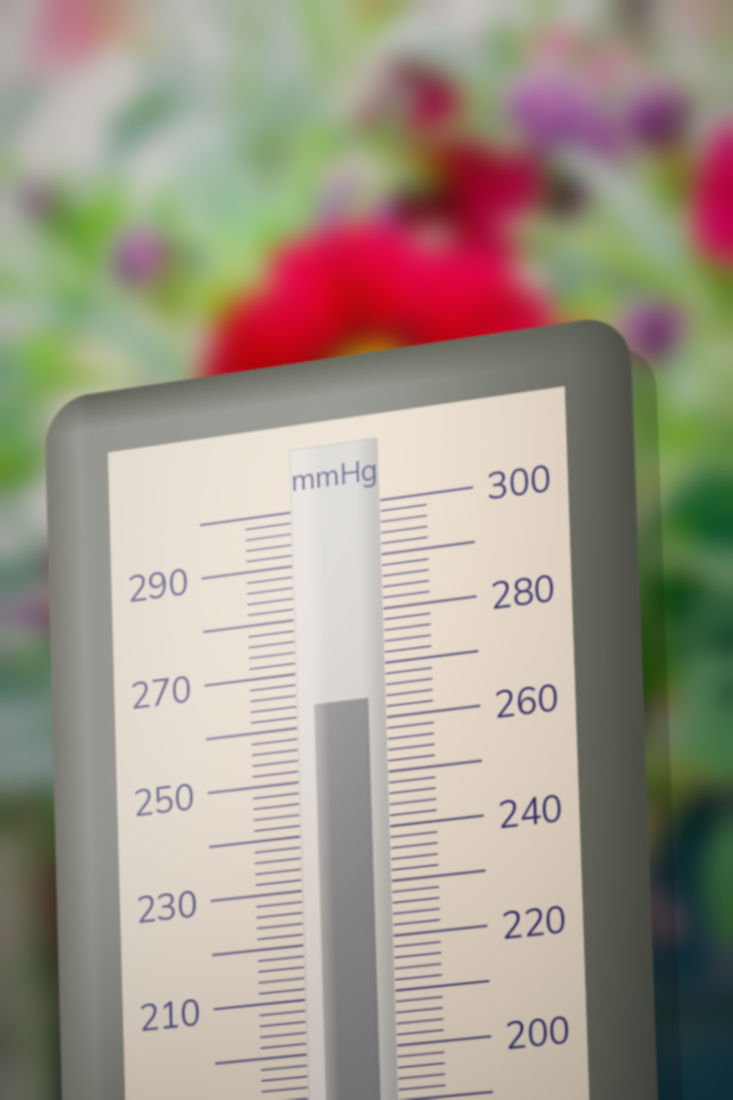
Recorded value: 264 mmHg
